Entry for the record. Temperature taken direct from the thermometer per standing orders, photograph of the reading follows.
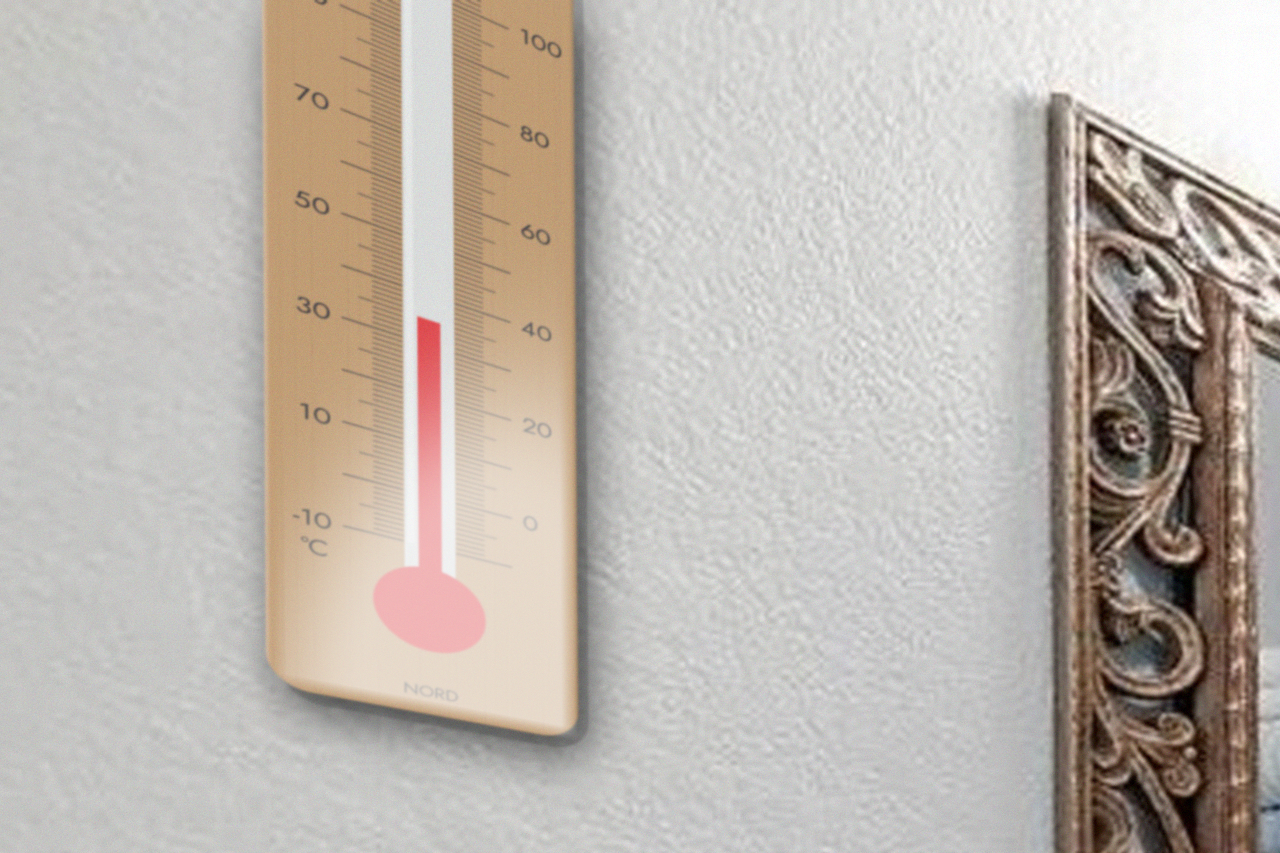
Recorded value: 35 °C
